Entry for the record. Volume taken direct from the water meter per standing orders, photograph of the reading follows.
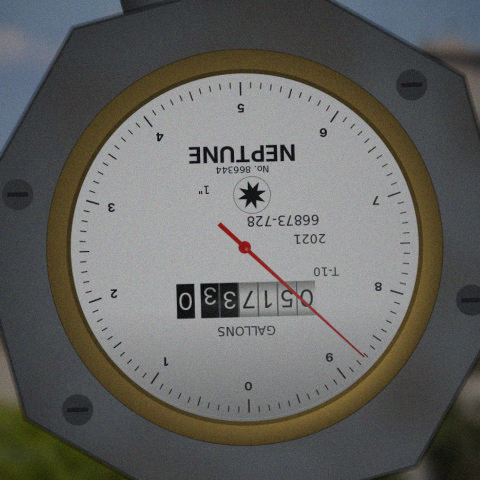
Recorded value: 517328.7 gal
